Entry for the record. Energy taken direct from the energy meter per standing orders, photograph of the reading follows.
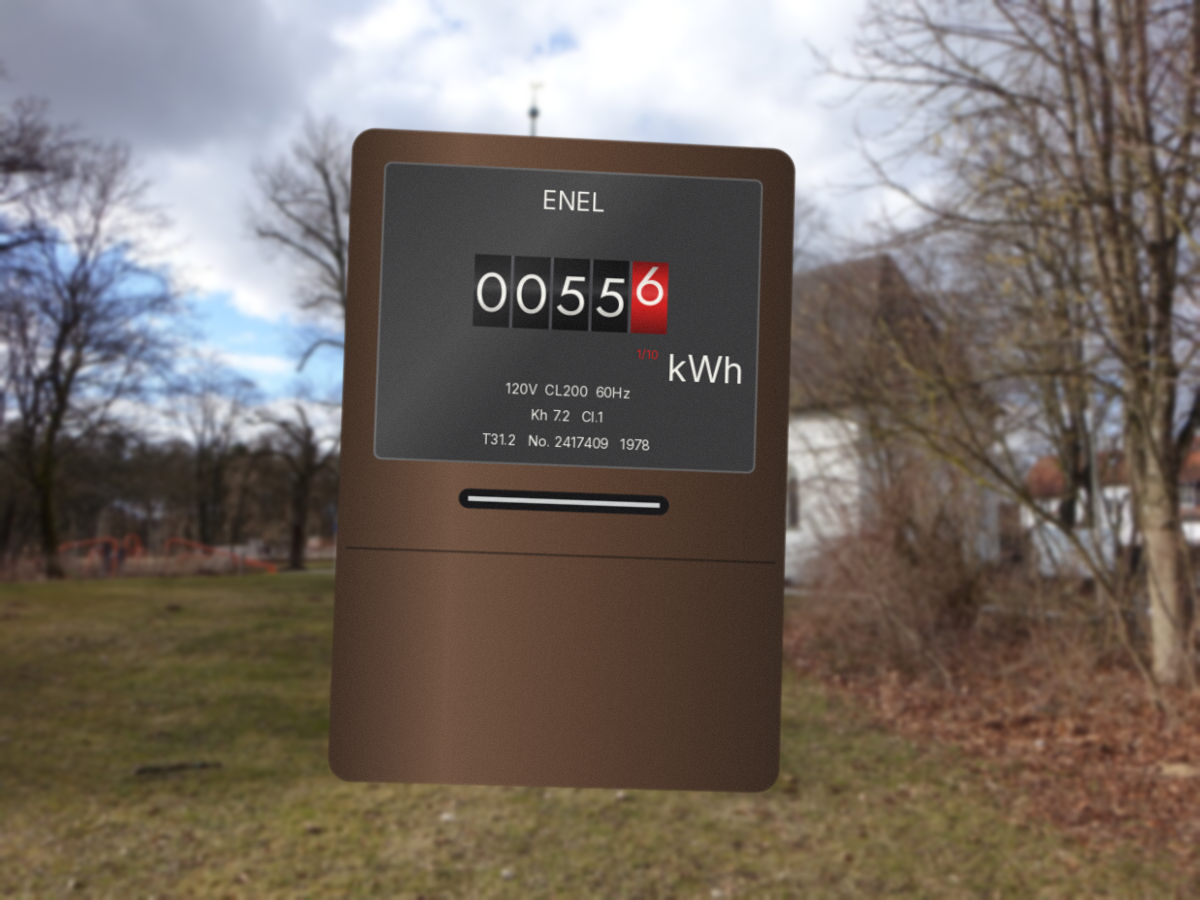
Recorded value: 55.6 kWh
